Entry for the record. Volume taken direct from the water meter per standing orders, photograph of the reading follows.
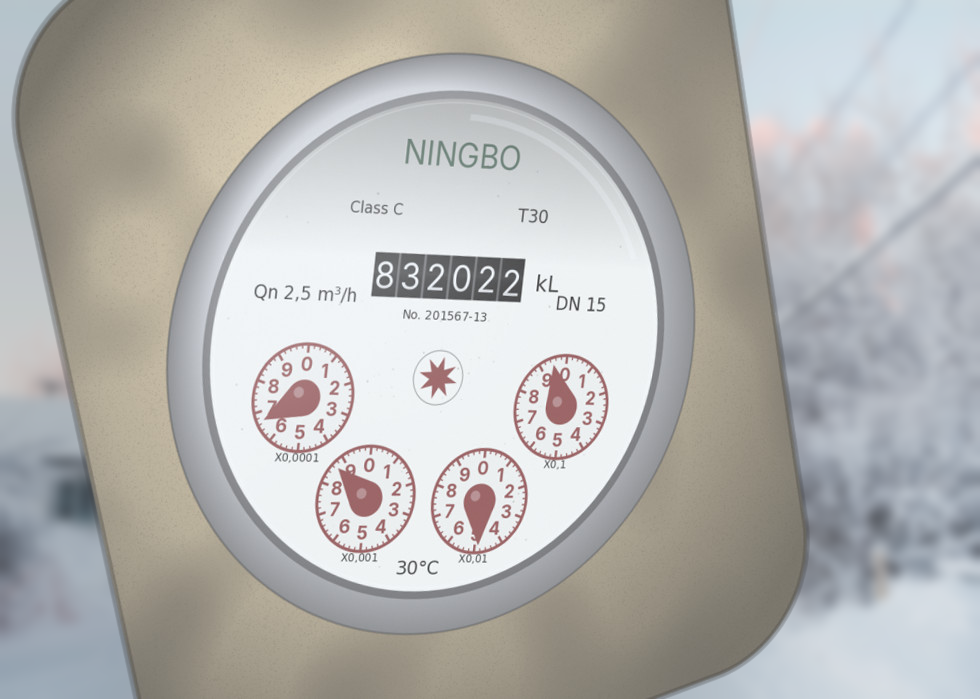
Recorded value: 832021.9486 kL
